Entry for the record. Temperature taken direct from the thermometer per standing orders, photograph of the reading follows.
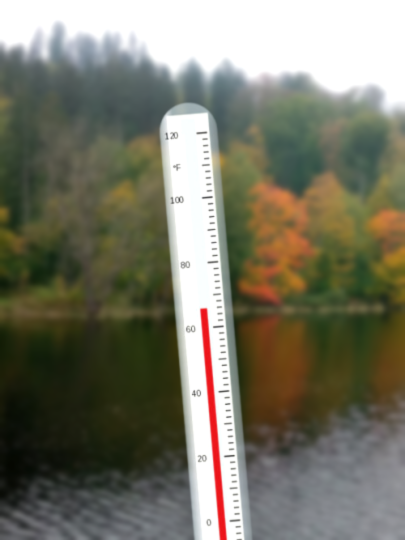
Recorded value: 66 °F
